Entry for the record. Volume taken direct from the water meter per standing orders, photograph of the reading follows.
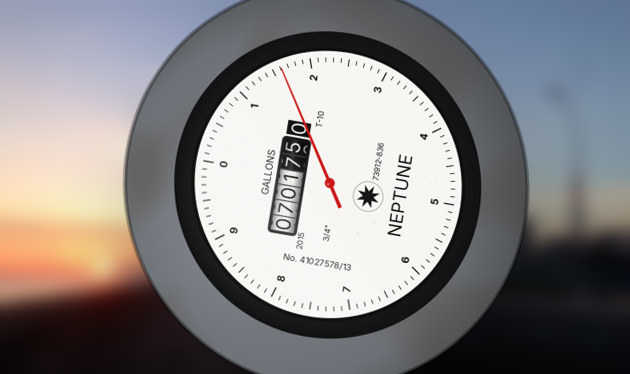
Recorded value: 701751.6 gal
